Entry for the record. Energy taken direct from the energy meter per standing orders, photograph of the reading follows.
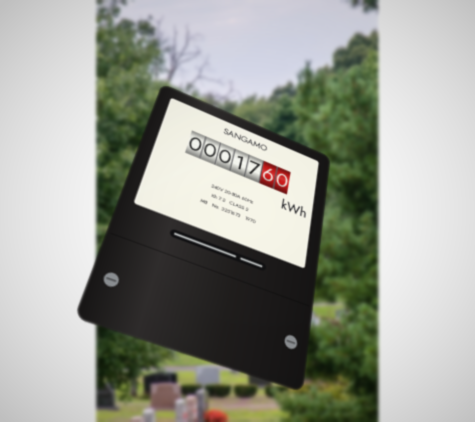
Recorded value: 17.60 kWh
